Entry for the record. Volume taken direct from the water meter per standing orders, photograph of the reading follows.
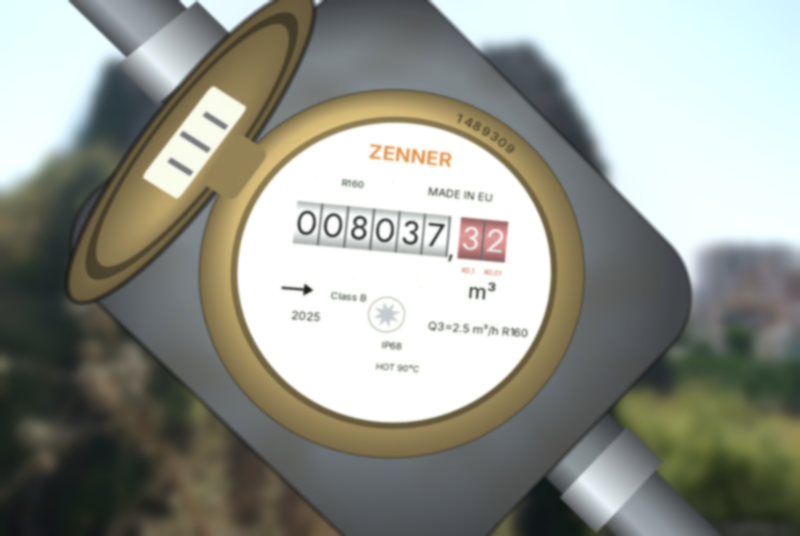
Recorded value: 8037.32 m³
